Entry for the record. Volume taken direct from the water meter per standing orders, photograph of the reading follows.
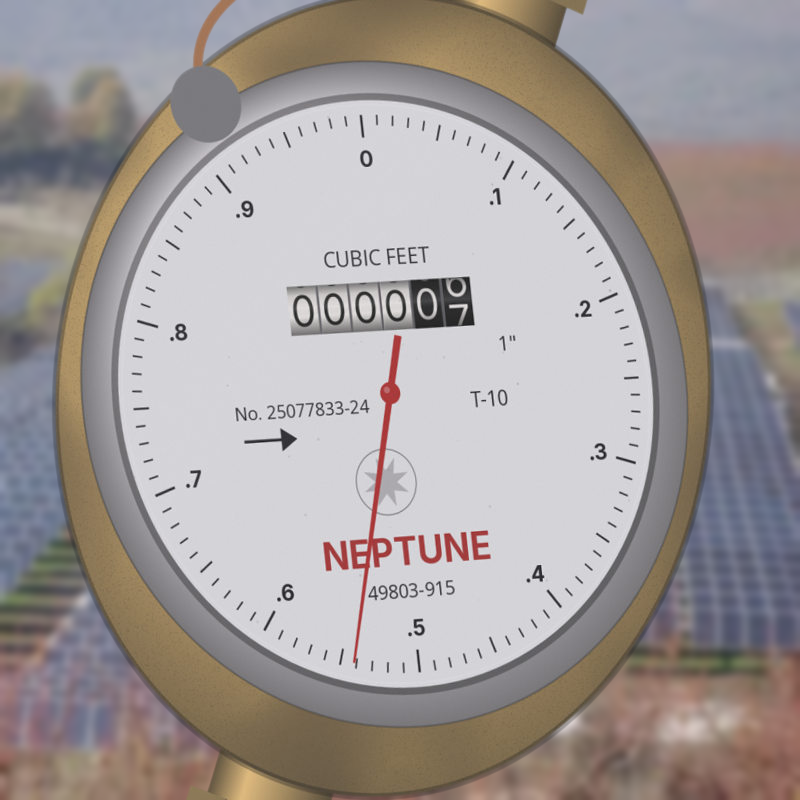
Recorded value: 6.54 ft³
